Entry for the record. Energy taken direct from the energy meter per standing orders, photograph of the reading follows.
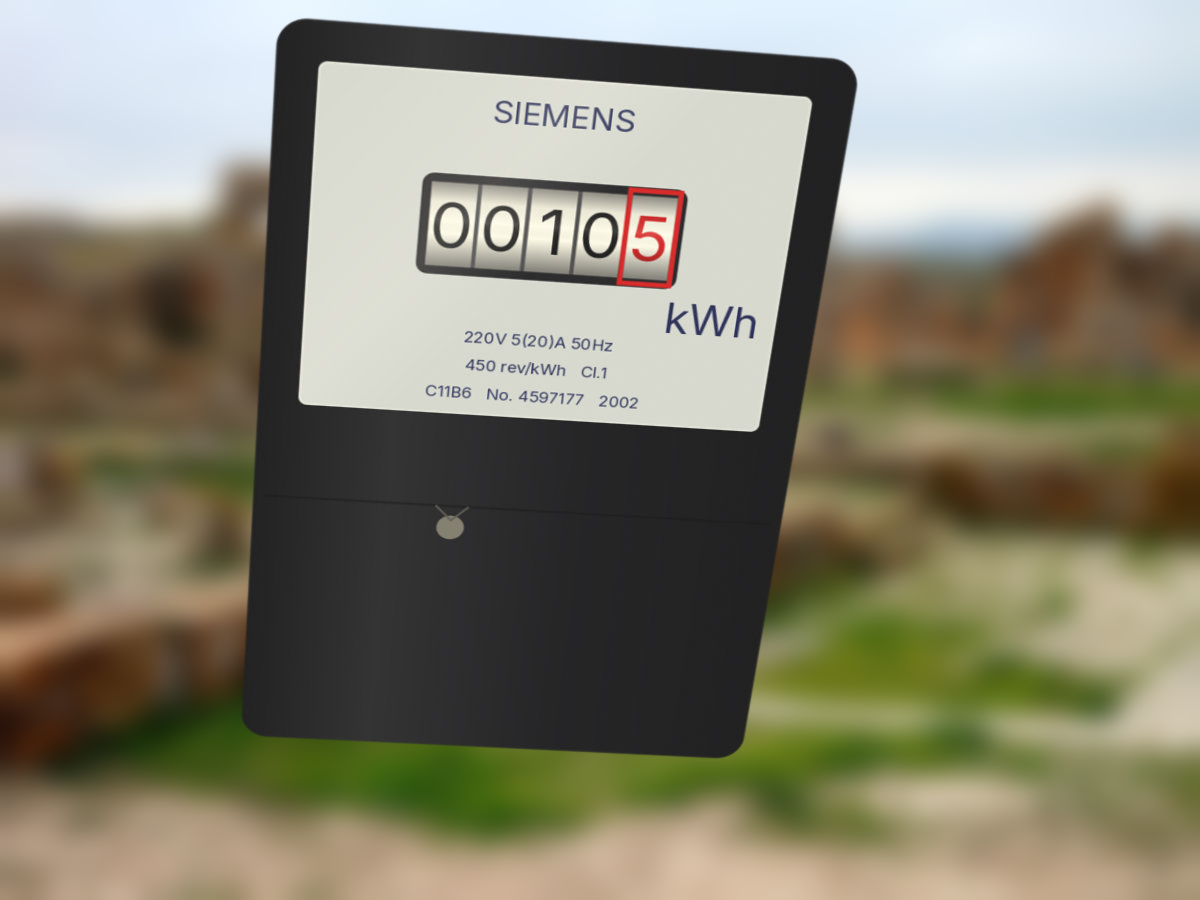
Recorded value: 10.5 kWh
